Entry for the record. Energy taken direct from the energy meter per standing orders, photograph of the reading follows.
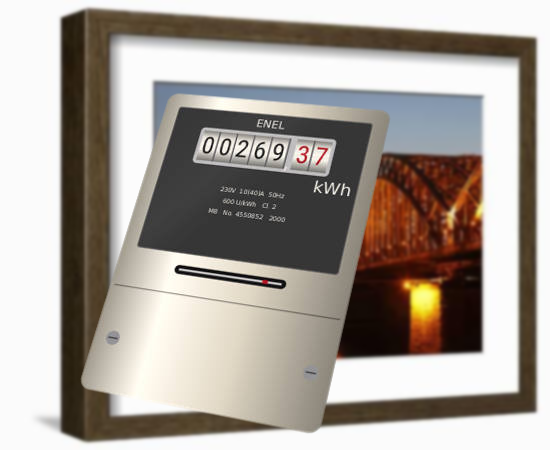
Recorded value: 269.37 kWh
